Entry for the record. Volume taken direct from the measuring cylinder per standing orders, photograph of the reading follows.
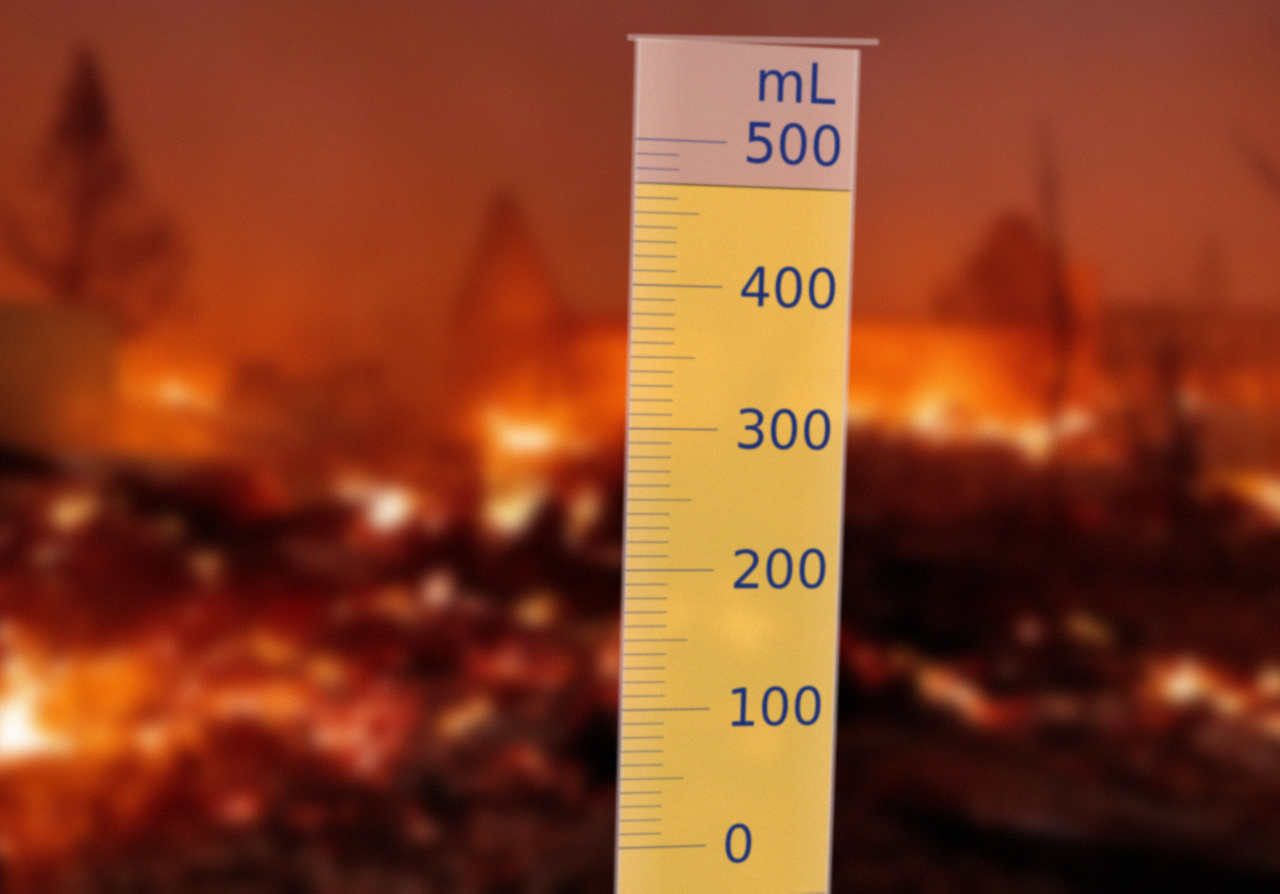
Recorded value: 470 mL
